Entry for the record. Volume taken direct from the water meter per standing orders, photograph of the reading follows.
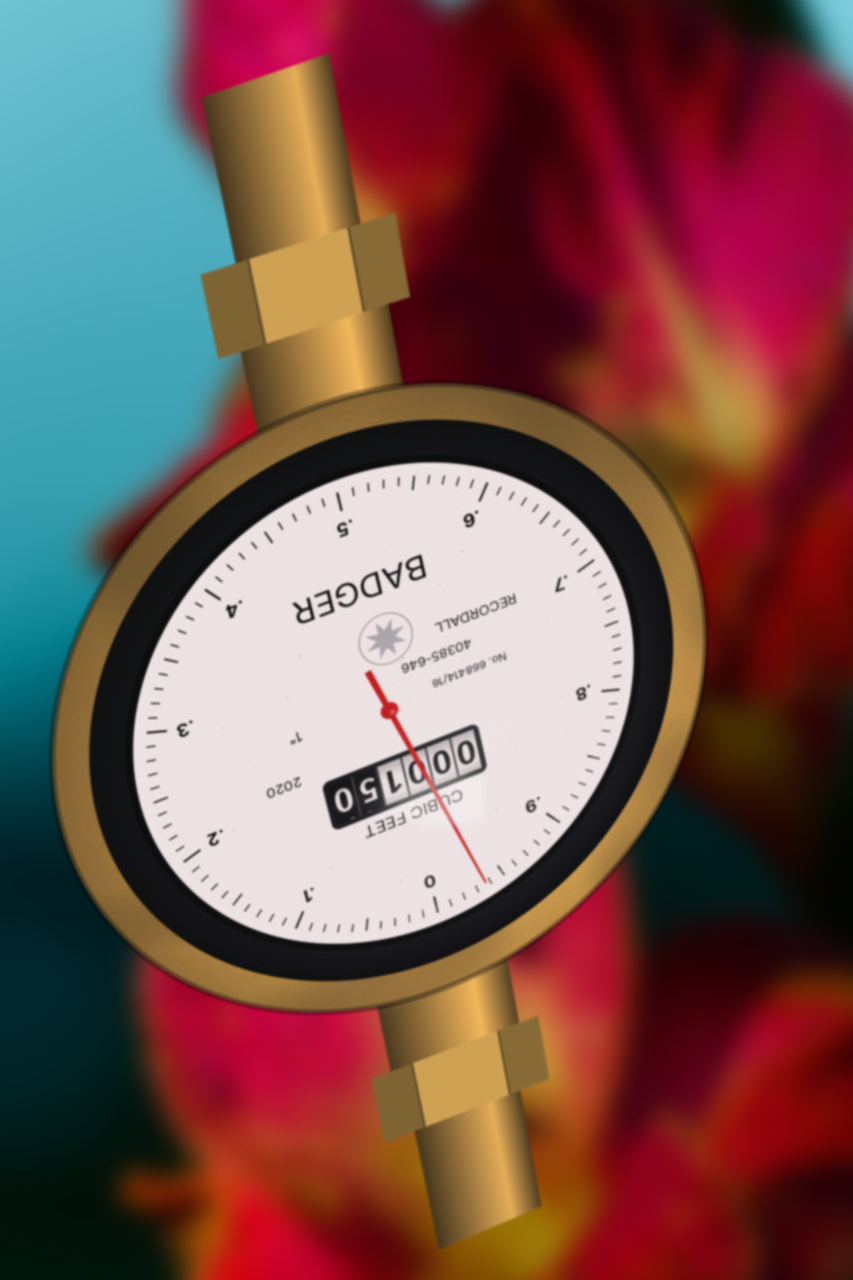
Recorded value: 149.96 ft³
